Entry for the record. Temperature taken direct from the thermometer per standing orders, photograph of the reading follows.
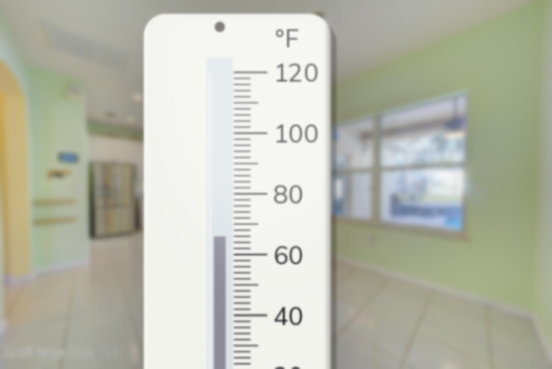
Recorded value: 66 °F
